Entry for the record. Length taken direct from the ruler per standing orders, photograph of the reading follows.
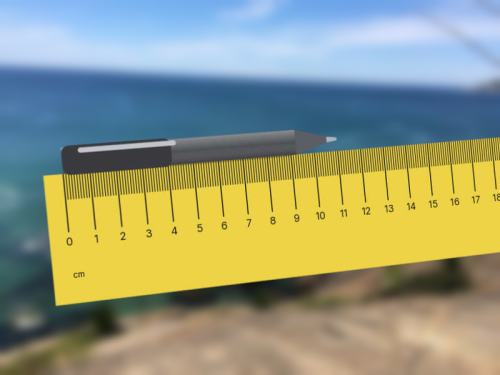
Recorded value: 11 cm
